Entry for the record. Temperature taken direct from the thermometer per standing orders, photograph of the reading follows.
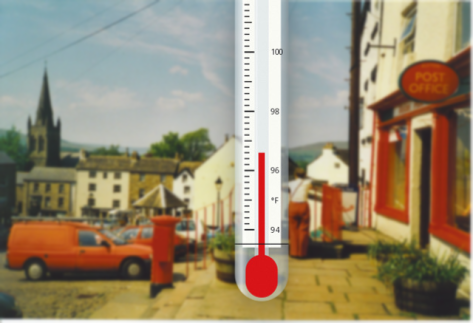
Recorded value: 96.6 °F
